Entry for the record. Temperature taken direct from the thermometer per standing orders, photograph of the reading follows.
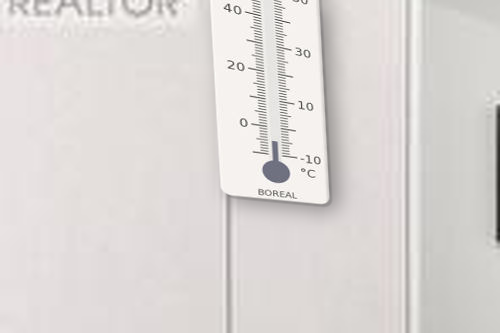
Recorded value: -5 °C
